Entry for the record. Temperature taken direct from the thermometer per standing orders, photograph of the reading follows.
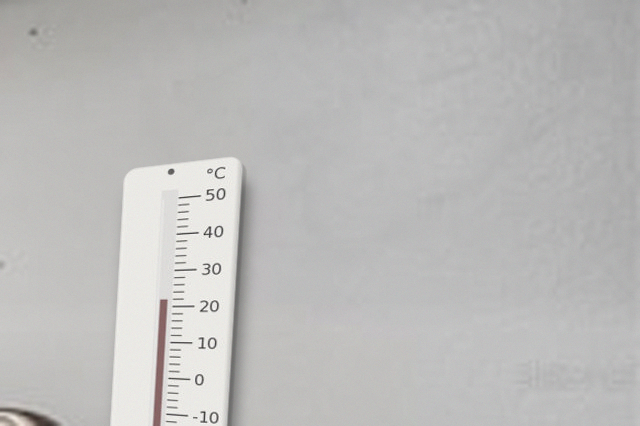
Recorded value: 22 °C
